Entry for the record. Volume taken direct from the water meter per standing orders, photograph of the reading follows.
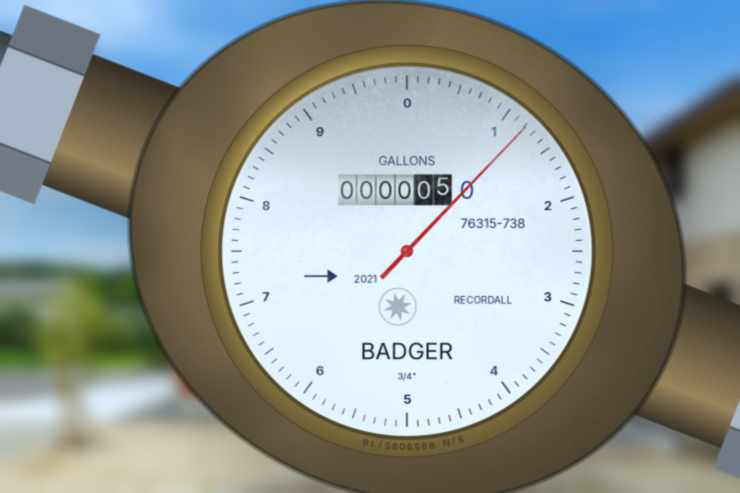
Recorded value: 51.2 gal
